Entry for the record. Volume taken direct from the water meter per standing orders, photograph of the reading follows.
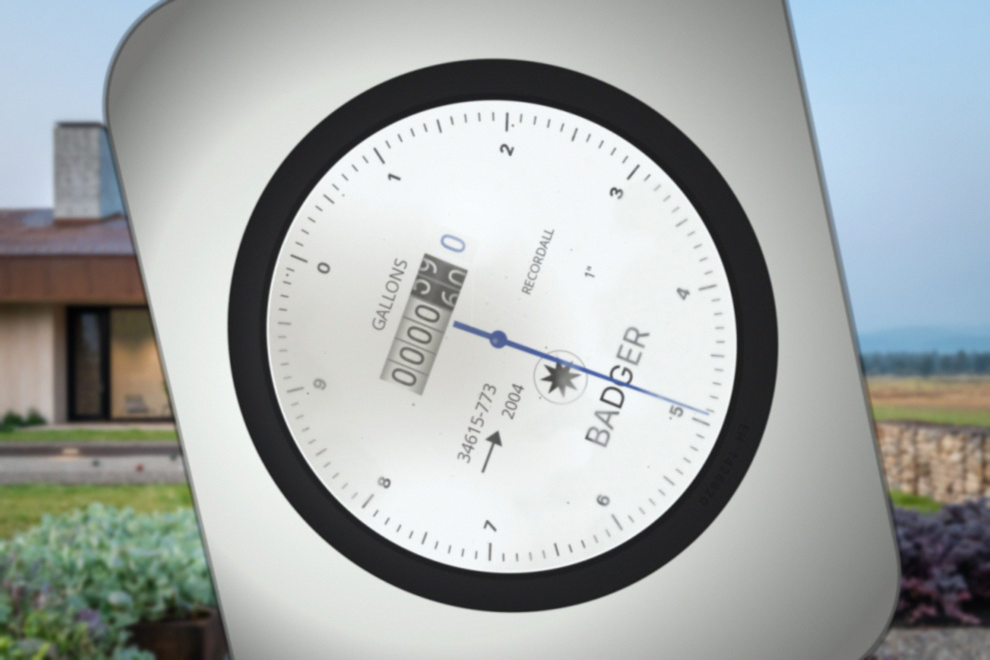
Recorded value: 594.9 gal
